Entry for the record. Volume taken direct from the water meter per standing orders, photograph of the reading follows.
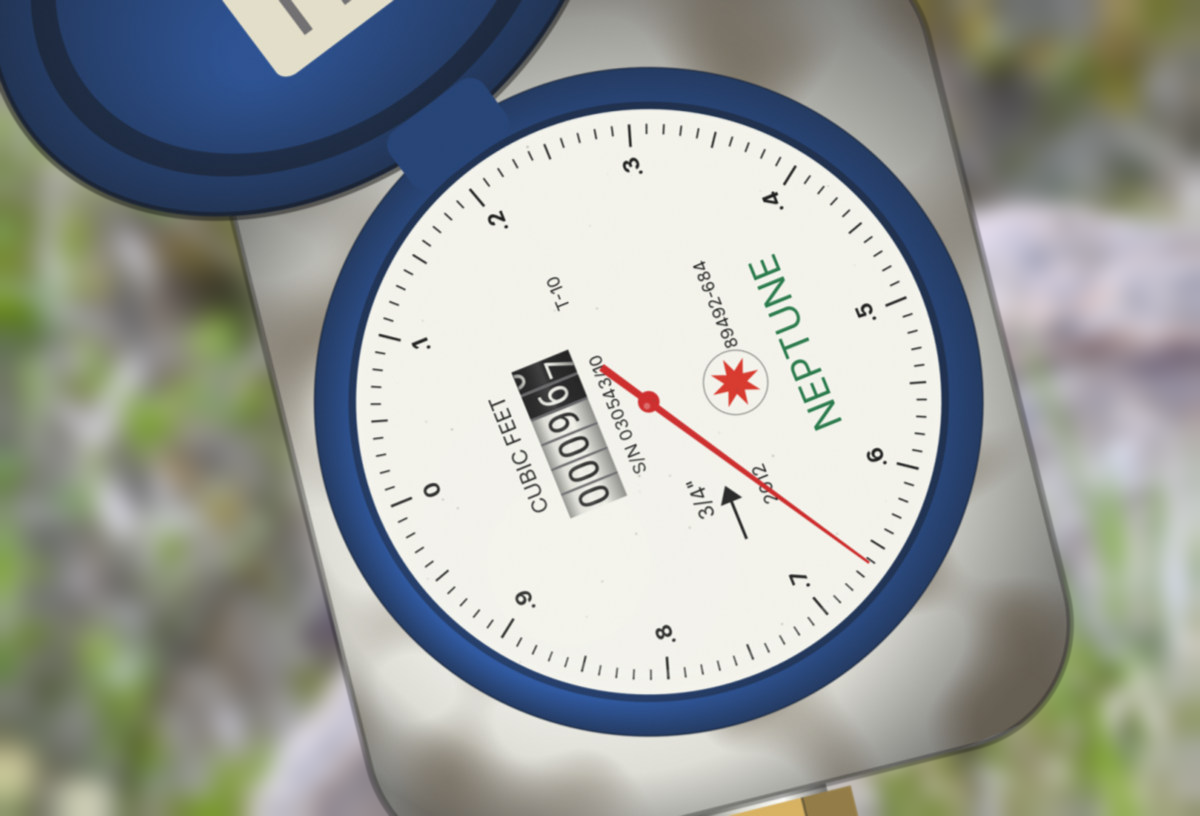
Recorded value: 966.66 ft³
